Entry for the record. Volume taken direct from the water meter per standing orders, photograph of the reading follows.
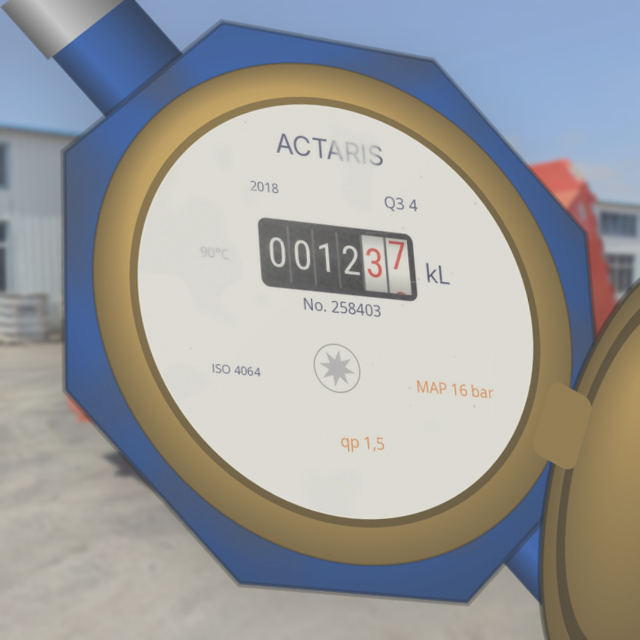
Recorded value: 12.37 kL
